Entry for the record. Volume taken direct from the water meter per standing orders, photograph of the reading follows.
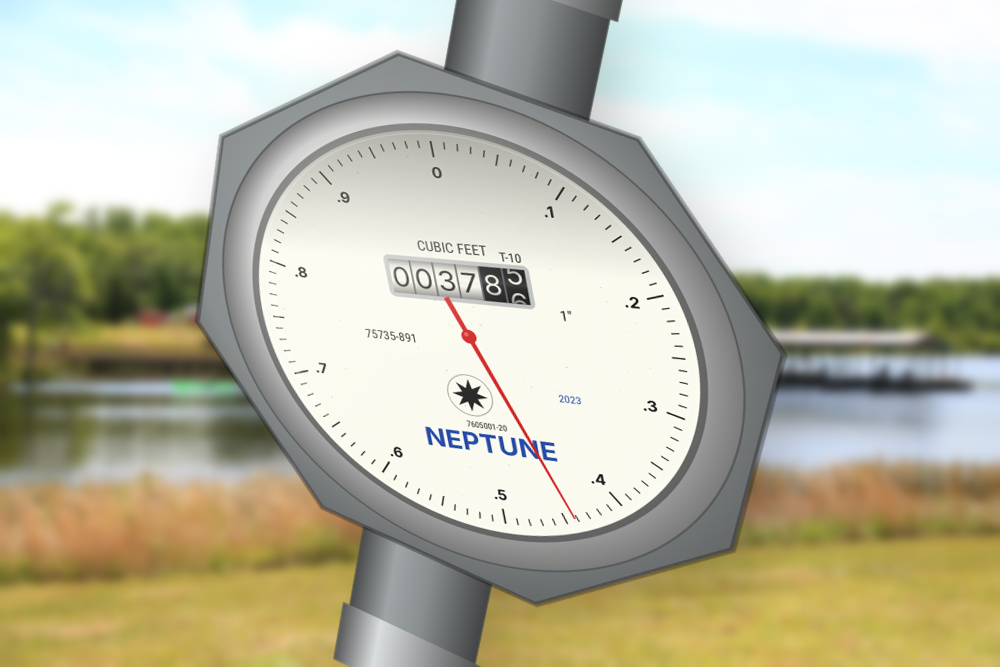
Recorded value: 3785.44 ft³
